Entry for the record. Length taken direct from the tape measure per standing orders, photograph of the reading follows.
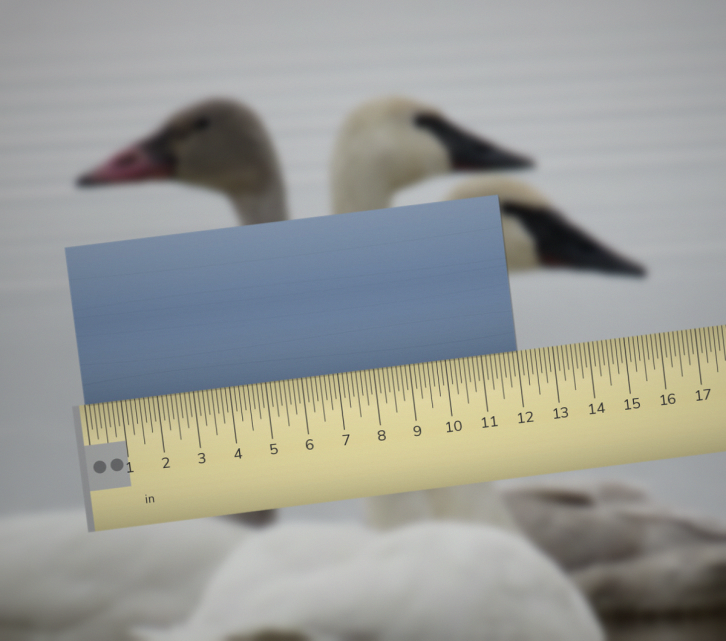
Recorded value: 12 in
